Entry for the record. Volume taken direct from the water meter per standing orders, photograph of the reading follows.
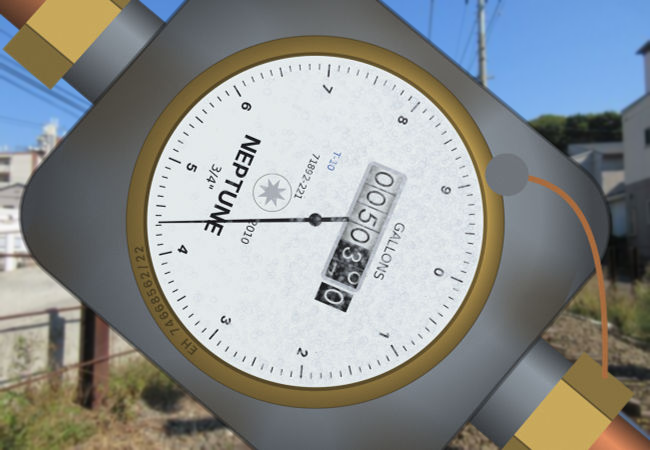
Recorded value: 50364.3 gal
